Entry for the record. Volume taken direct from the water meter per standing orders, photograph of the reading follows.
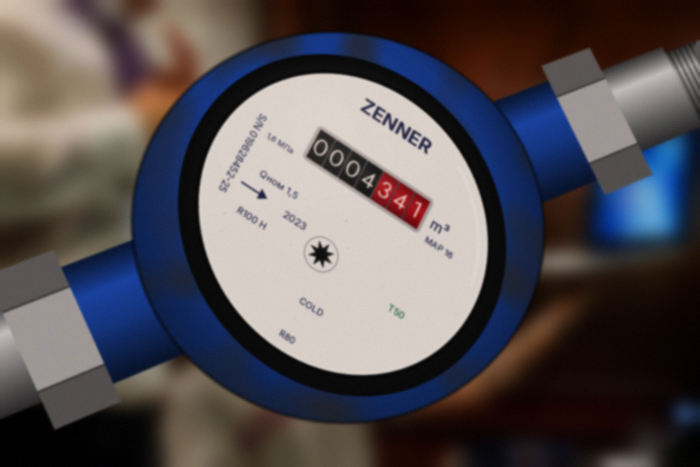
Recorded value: 4.341 m³
